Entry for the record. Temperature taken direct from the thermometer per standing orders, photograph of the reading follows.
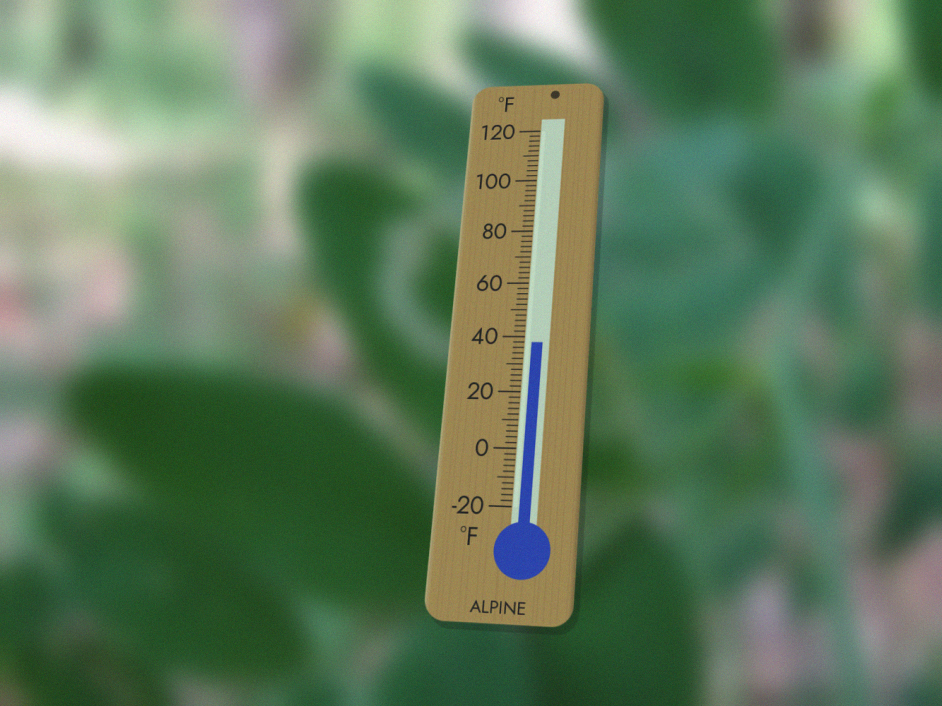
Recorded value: 38 °F
